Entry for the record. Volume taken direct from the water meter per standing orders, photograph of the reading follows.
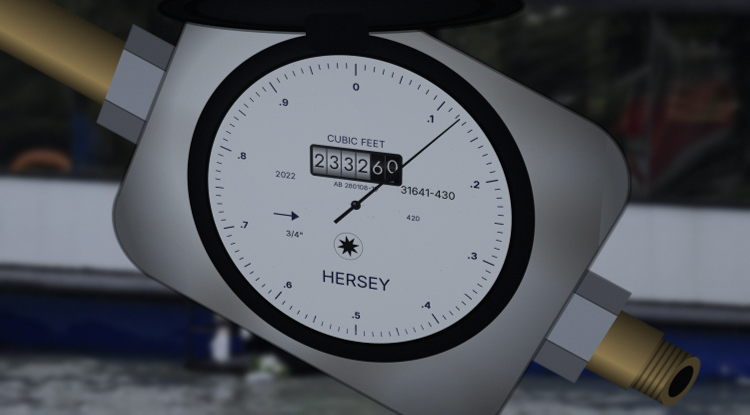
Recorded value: 233260.12 ft³
